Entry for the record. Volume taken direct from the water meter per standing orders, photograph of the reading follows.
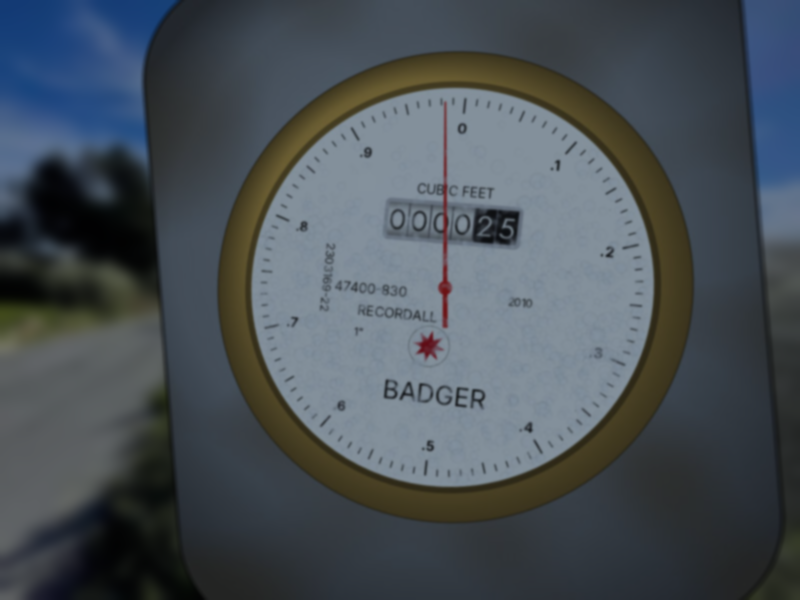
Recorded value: 24.98 ft³
